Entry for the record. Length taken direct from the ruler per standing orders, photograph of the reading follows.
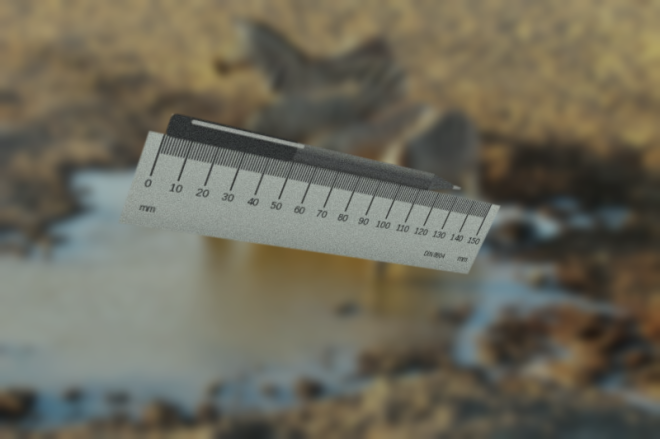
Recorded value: 130 mm
